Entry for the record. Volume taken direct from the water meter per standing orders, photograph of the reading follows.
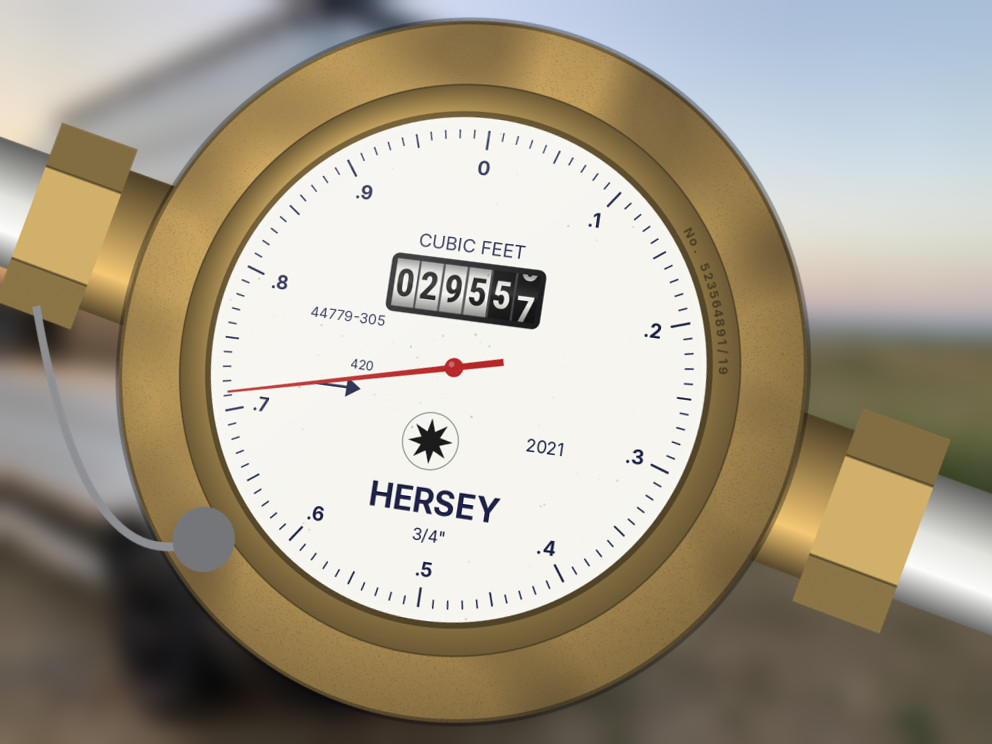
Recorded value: 29556.71 ft³
